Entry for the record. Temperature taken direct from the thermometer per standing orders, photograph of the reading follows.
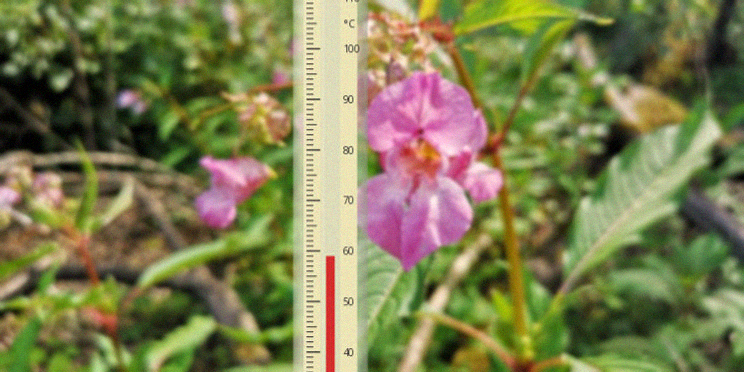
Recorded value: 59 °C
